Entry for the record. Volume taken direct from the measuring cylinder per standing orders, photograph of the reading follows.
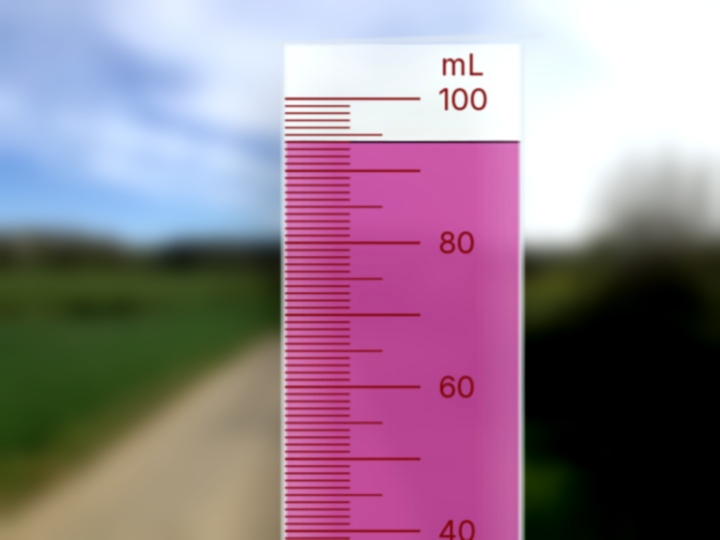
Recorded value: 94 mL
